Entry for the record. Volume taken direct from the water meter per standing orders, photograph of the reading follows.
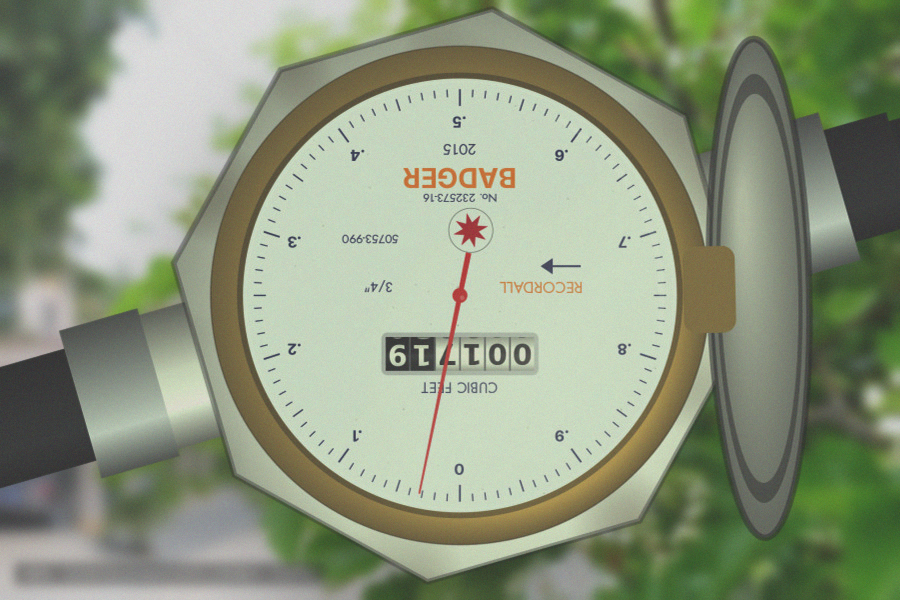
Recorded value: 1719.03 ft³
